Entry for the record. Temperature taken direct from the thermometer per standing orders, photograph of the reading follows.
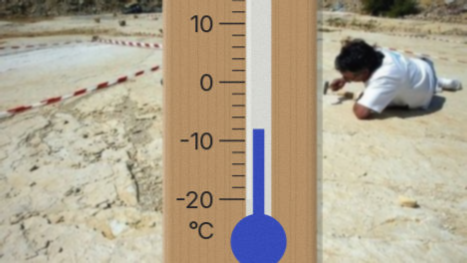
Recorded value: -8 °C
